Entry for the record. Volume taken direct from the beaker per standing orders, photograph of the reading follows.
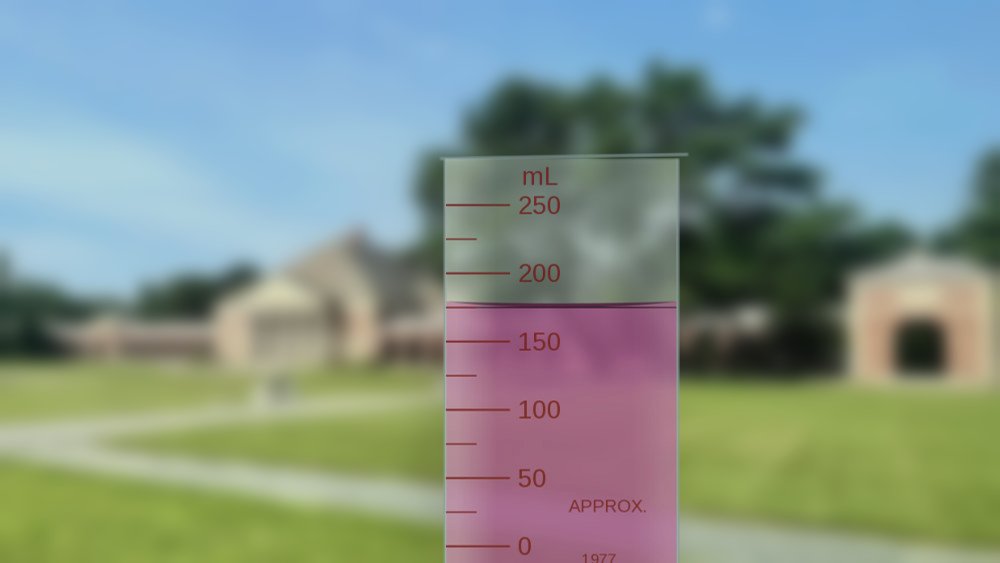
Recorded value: 175 mL
